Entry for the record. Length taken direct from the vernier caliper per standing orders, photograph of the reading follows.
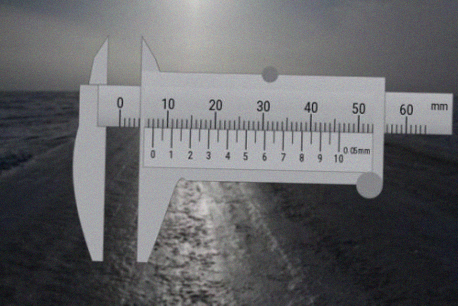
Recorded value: 7.0 mm
